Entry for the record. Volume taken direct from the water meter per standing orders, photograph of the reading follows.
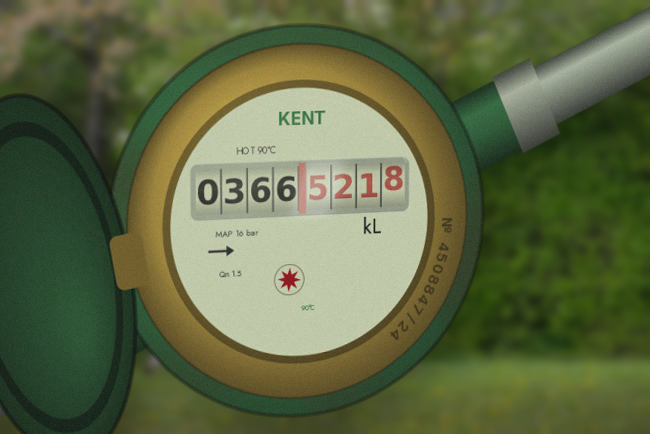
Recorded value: 366.5218 kL
